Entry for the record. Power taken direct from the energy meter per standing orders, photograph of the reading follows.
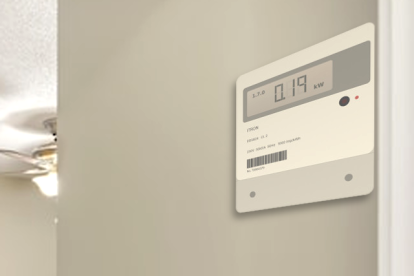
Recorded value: 0.19 kW
